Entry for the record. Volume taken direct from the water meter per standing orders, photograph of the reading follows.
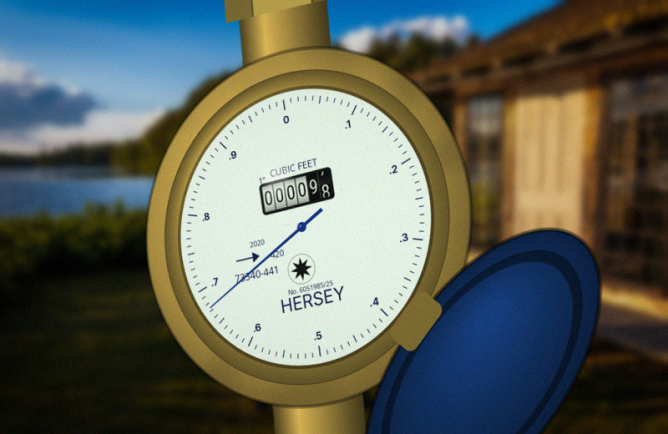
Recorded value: 97.67 ft³
